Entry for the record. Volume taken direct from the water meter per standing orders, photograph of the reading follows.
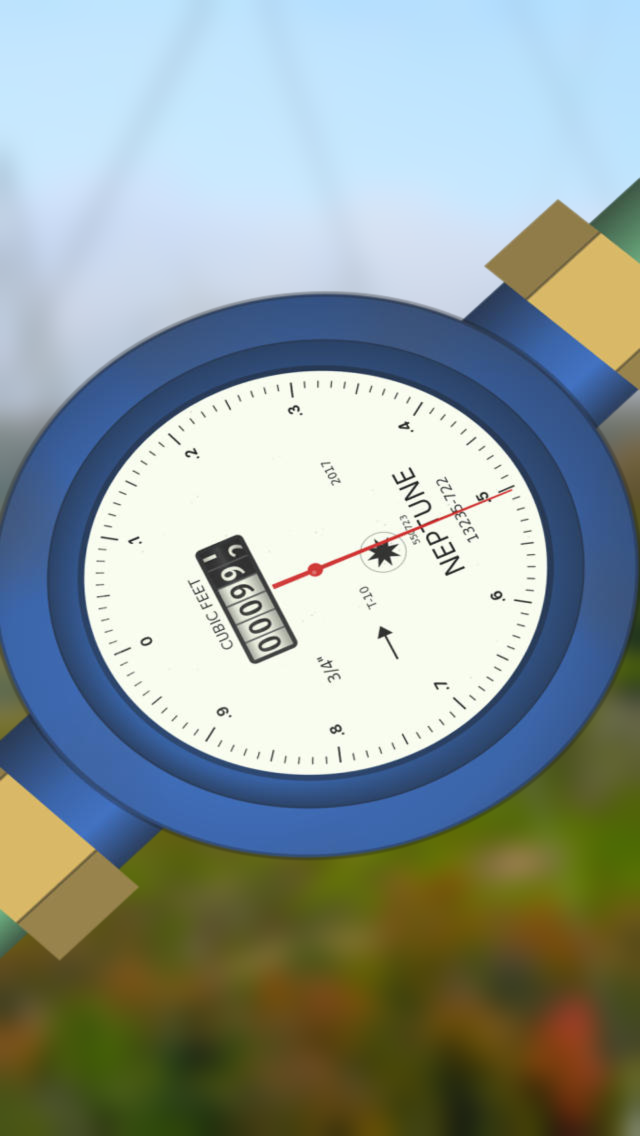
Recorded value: 991.50 ft³
